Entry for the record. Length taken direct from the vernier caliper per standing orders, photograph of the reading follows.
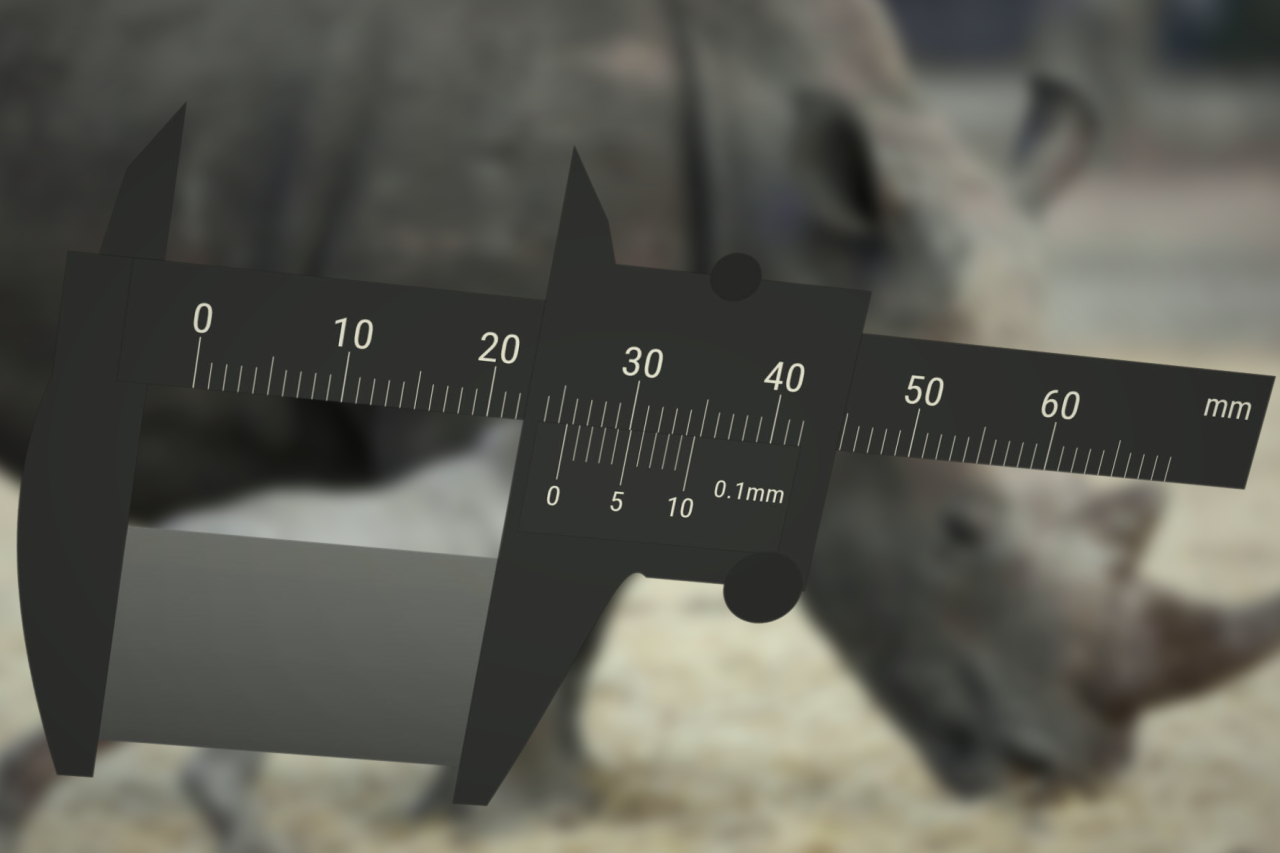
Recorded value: 25.6 mm
